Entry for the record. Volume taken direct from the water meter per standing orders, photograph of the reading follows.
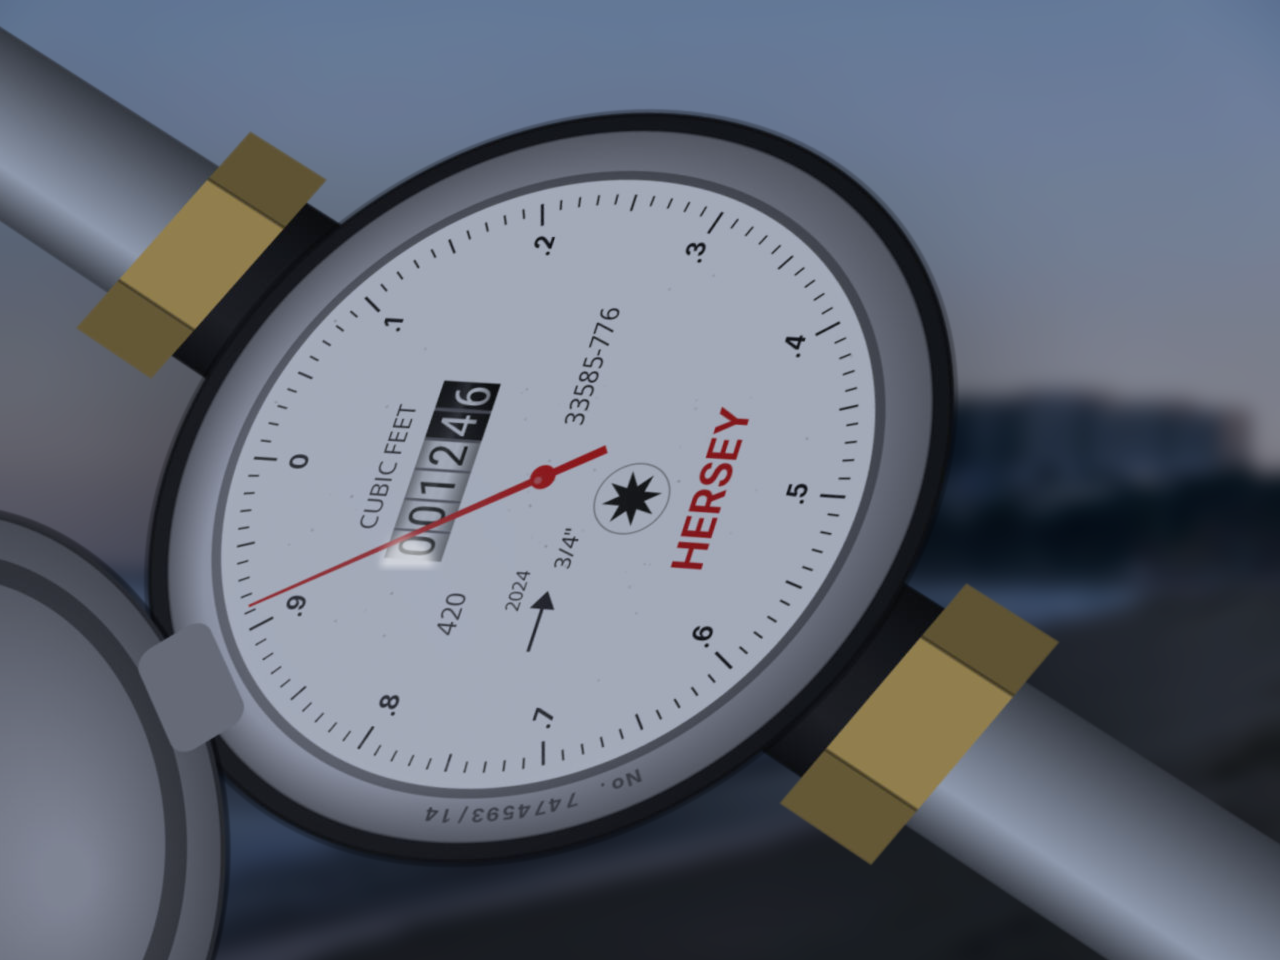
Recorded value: 1245.91 ft³
